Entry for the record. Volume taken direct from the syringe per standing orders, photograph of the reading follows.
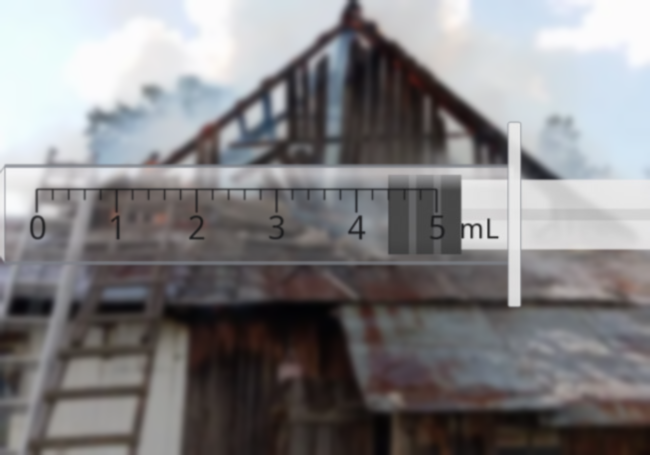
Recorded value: 4.4 mL
